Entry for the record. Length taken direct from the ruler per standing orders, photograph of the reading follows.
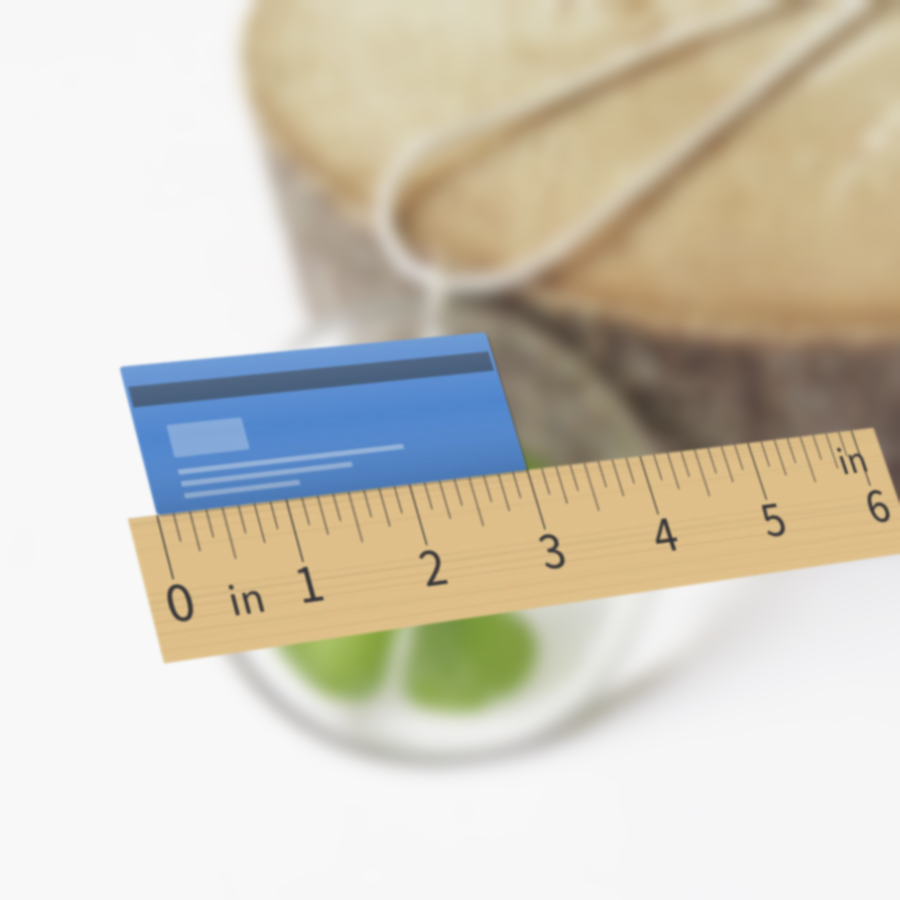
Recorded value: 3 in
